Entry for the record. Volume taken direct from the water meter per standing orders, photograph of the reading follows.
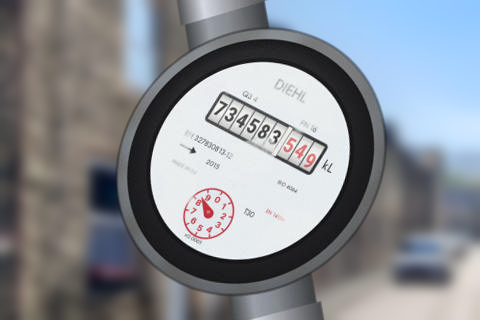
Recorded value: 734583.5488 kL
